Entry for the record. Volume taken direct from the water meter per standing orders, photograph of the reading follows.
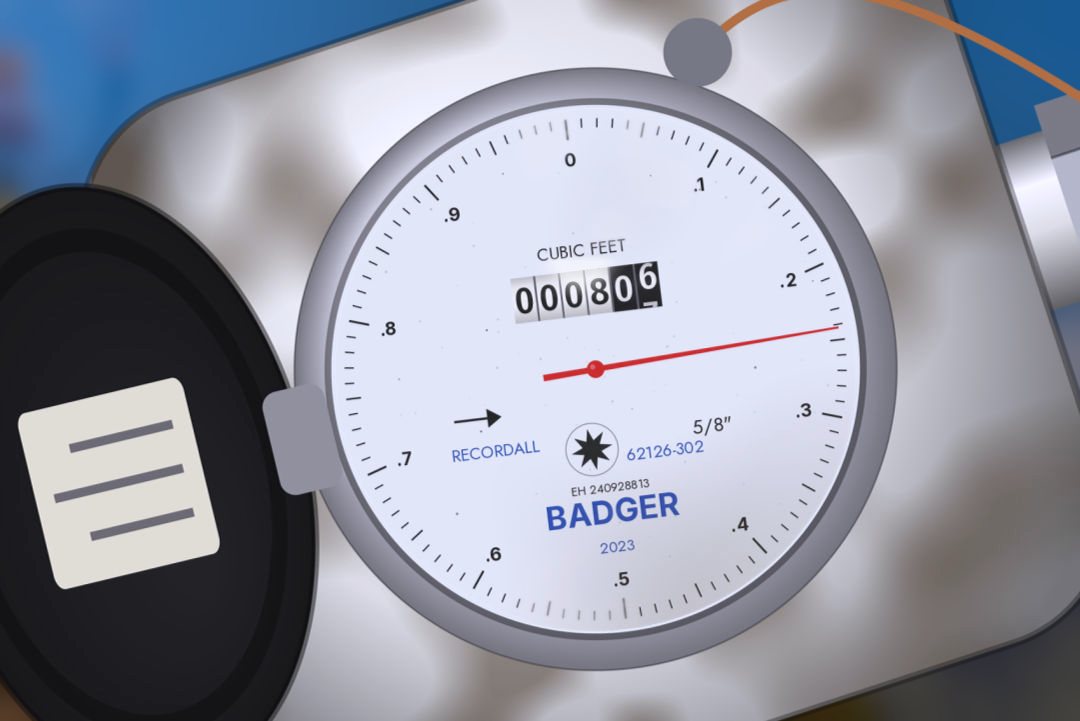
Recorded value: 806.24 ft³
